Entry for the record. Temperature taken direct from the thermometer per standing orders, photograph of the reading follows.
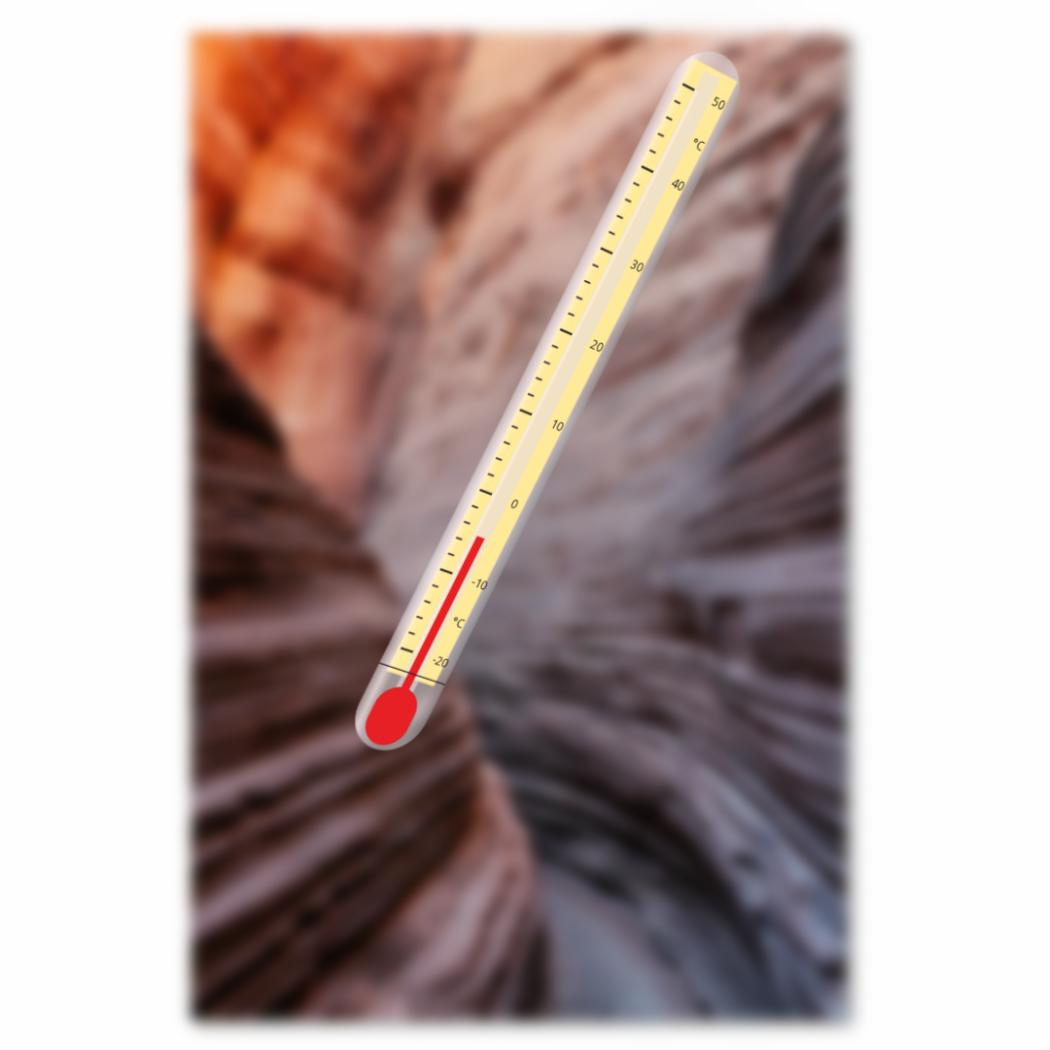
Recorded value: -5 °C
